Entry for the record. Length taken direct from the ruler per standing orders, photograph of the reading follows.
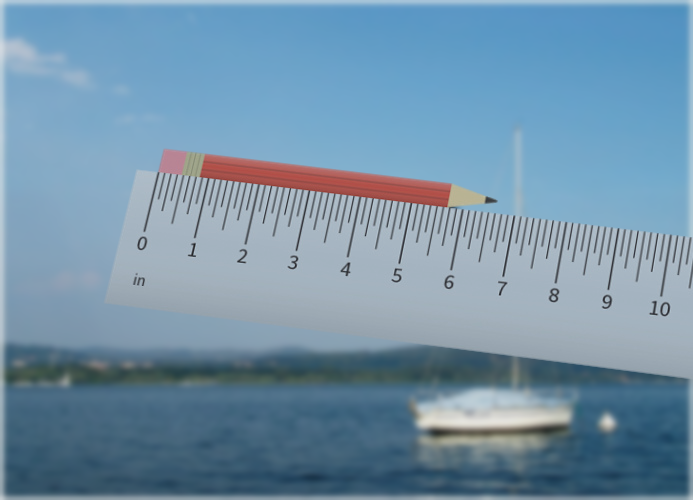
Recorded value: 6.625 in
